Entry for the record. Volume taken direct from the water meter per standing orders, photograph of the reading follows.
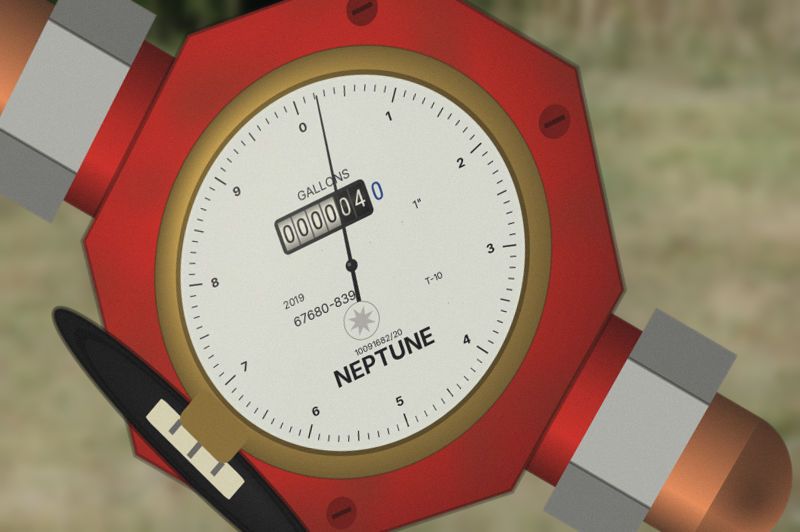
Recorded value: 40.2 gal
